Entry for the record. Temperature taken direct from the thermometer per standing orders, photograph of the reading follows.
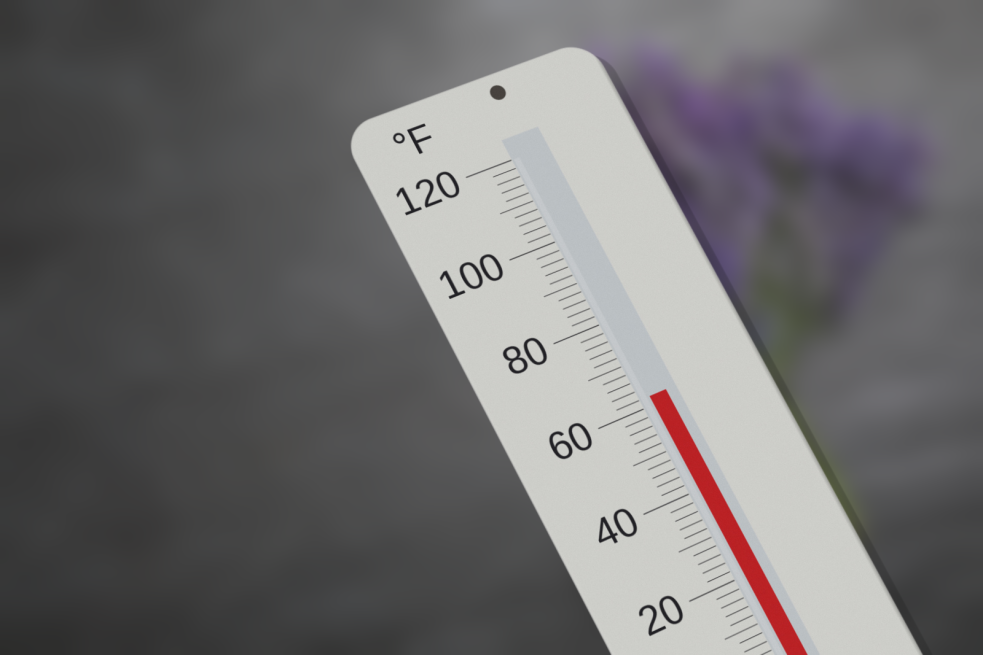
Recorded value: 62 °F
